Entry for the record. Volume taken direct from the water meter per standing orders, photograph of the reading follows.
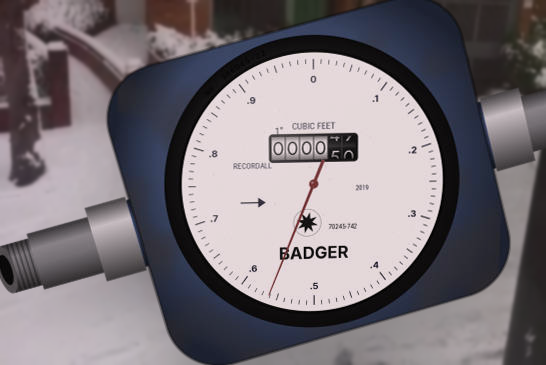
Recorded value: 49.56 ft³
